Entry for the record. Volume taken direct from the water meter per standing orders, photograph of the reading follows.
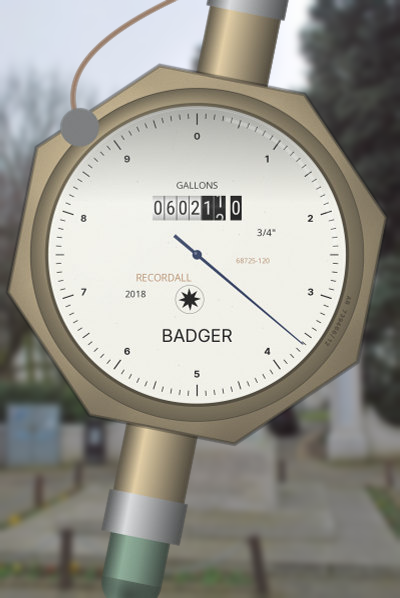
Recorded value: 602113.6 gal
